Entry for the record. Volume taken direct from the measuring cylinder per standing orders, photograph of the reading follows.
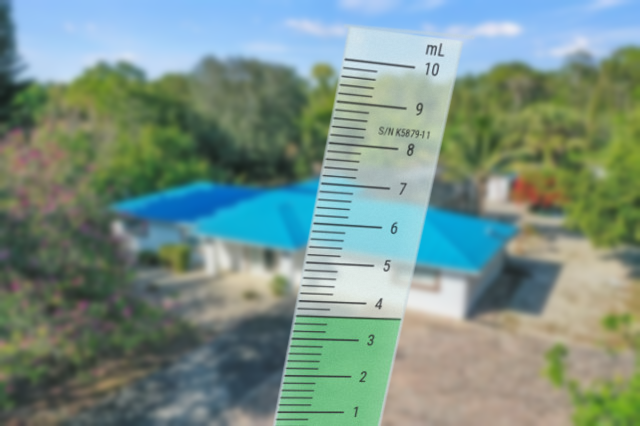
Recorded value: 3.6 mL
